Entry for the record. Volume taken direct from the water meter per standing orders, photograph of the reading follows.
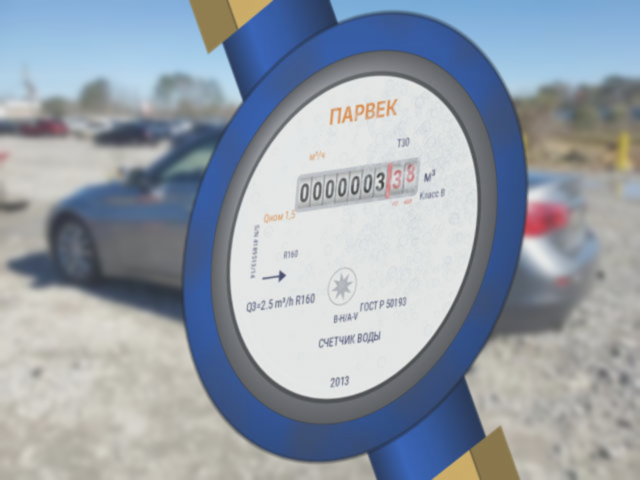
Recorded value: 3.38 m³
